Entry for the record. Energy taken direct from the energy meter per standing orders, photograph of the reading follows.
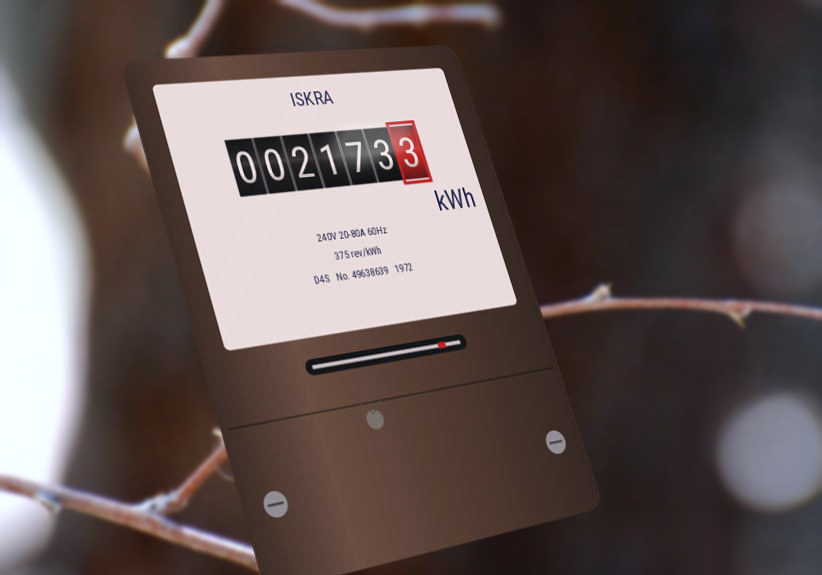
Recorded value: 2173.3 kWh
